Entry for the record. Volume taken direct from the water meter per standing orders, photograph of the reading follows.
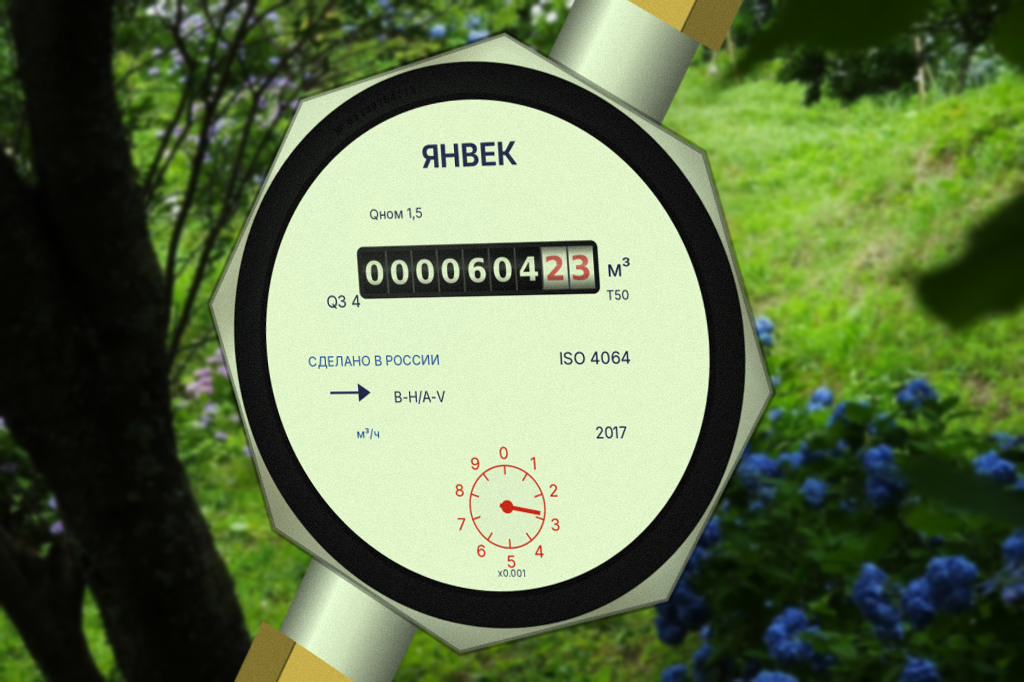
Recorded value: 604.232 m³
